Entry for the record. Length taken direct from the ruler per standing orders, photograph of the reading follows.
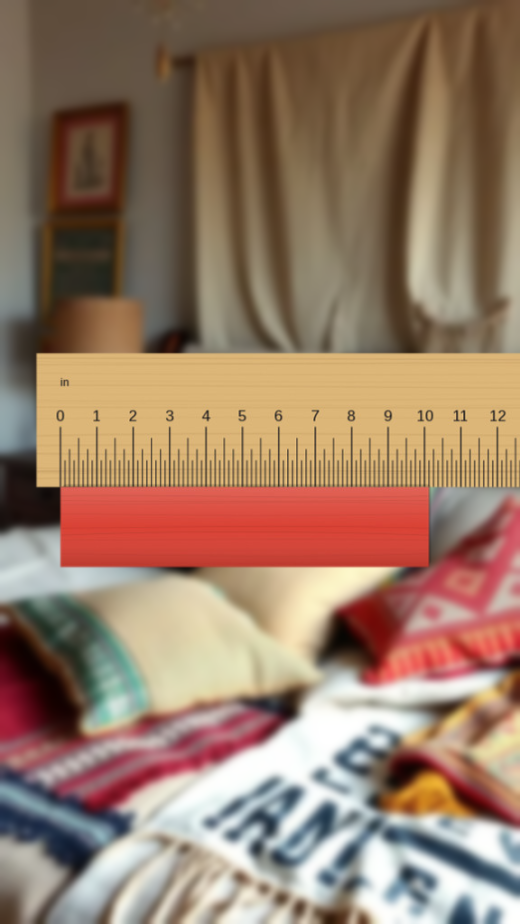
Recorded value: 10.125 in
